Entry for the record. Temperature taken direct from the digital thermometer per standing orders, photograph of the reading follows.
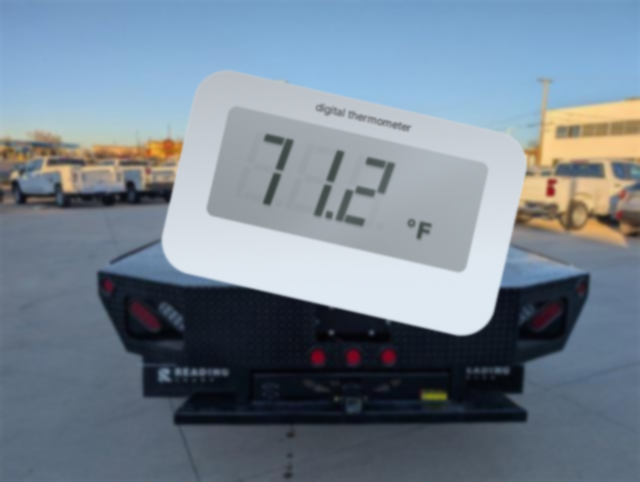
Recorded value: 71.2 °F
